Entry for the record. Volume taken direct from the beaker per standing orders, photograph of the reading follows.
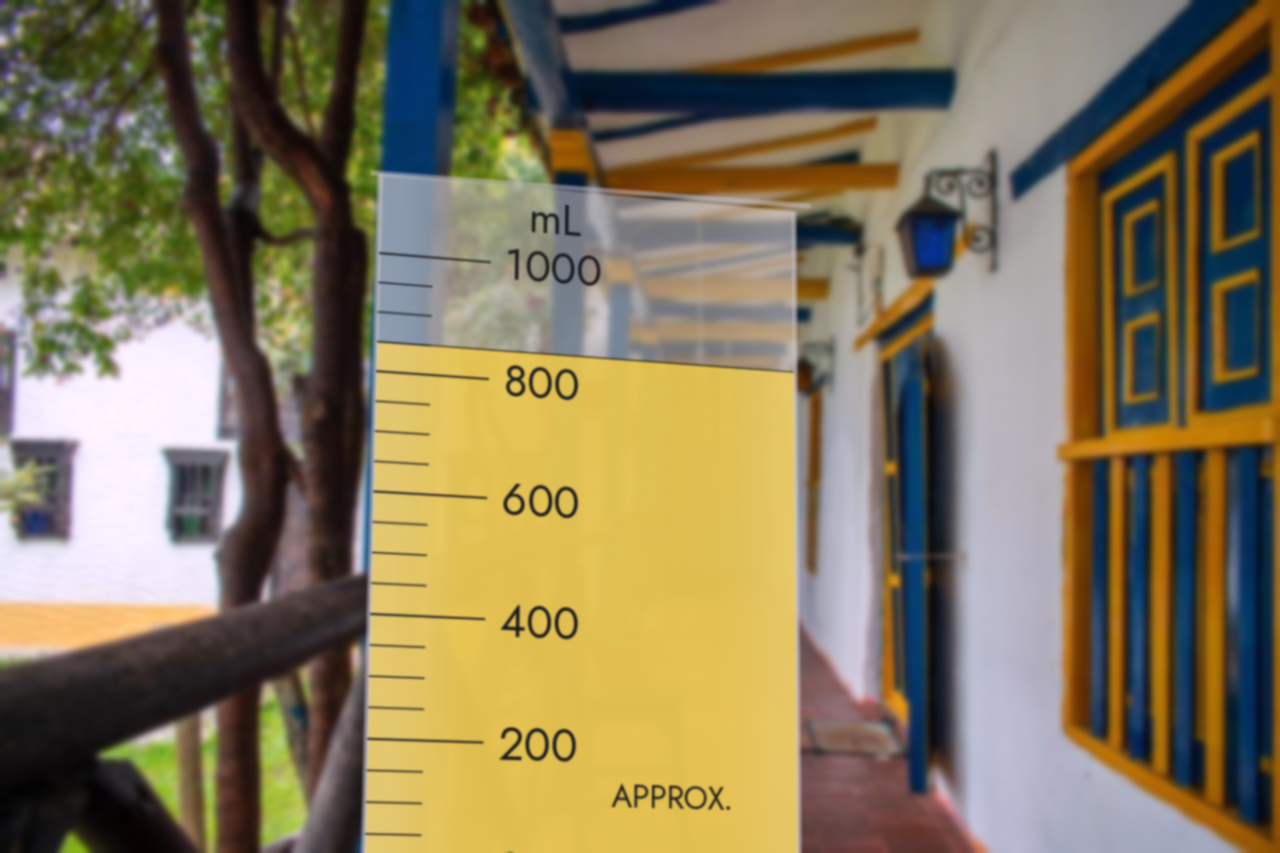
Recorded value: 850 mL
